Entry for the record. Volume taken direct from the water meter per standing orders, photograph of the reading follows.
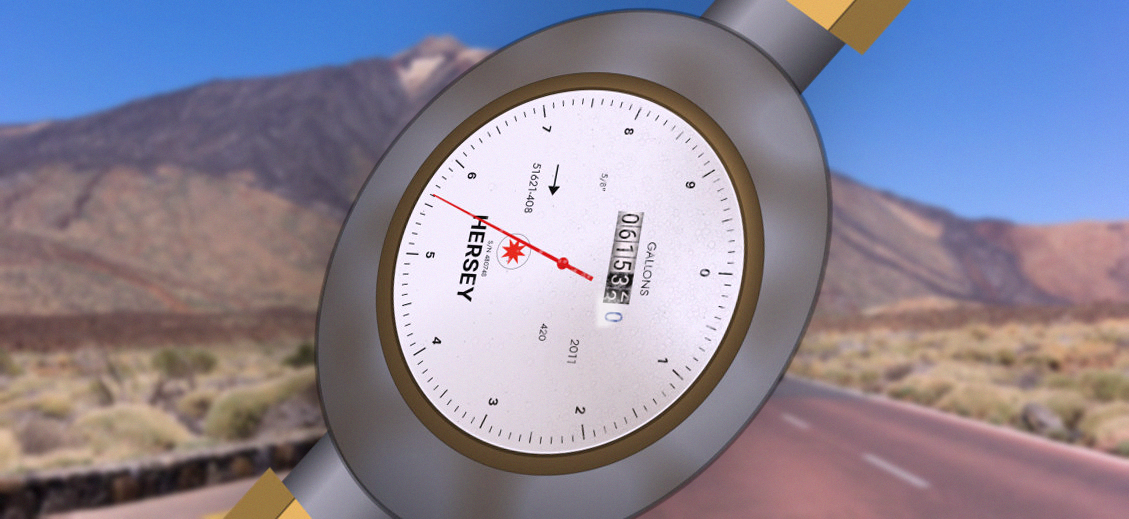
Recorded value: 615325.6 gal
